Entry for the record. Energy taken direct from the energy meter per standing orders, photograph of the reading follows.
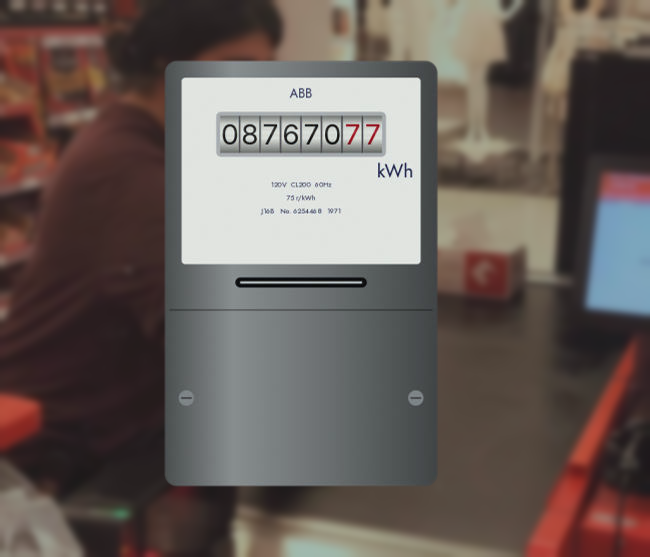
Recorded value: 87670.77 kWh
